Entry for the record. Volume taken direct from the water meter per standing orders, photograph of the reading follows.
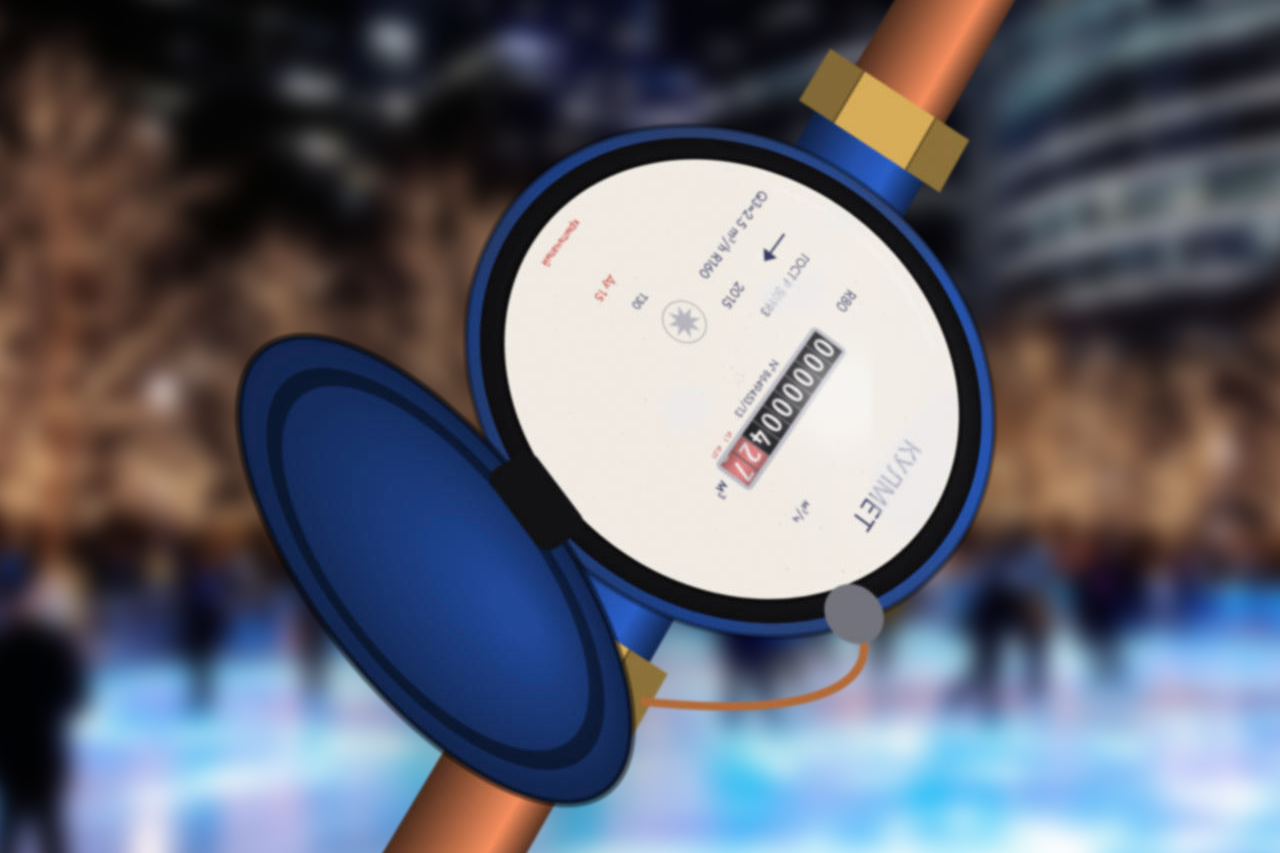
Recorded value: 4.27 m³
